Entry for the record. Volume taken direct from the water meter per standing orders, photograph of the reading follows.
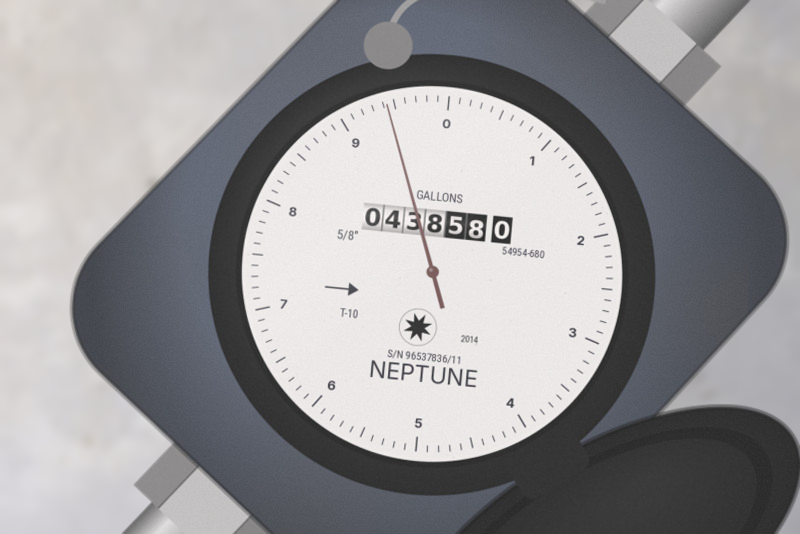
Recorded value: 438579.4 gal
